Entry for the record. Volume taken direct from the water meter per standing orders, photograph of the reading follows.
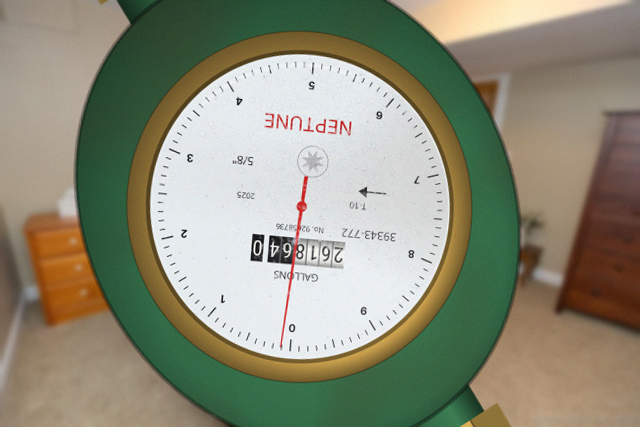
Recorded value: 2618640.1 gal
